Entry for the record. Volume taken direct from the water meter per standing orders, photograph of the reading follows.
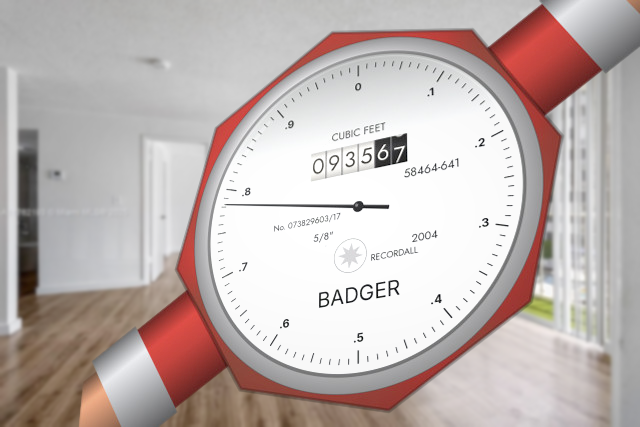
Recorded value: 93566.78 ft³
